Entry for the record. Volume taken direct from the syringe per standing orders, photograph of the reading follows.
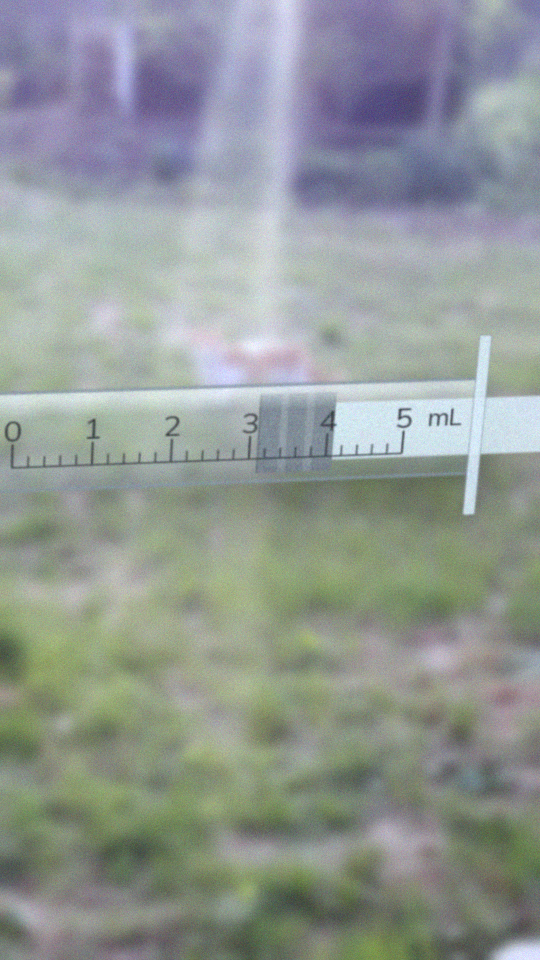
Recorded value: 3.1 mL
